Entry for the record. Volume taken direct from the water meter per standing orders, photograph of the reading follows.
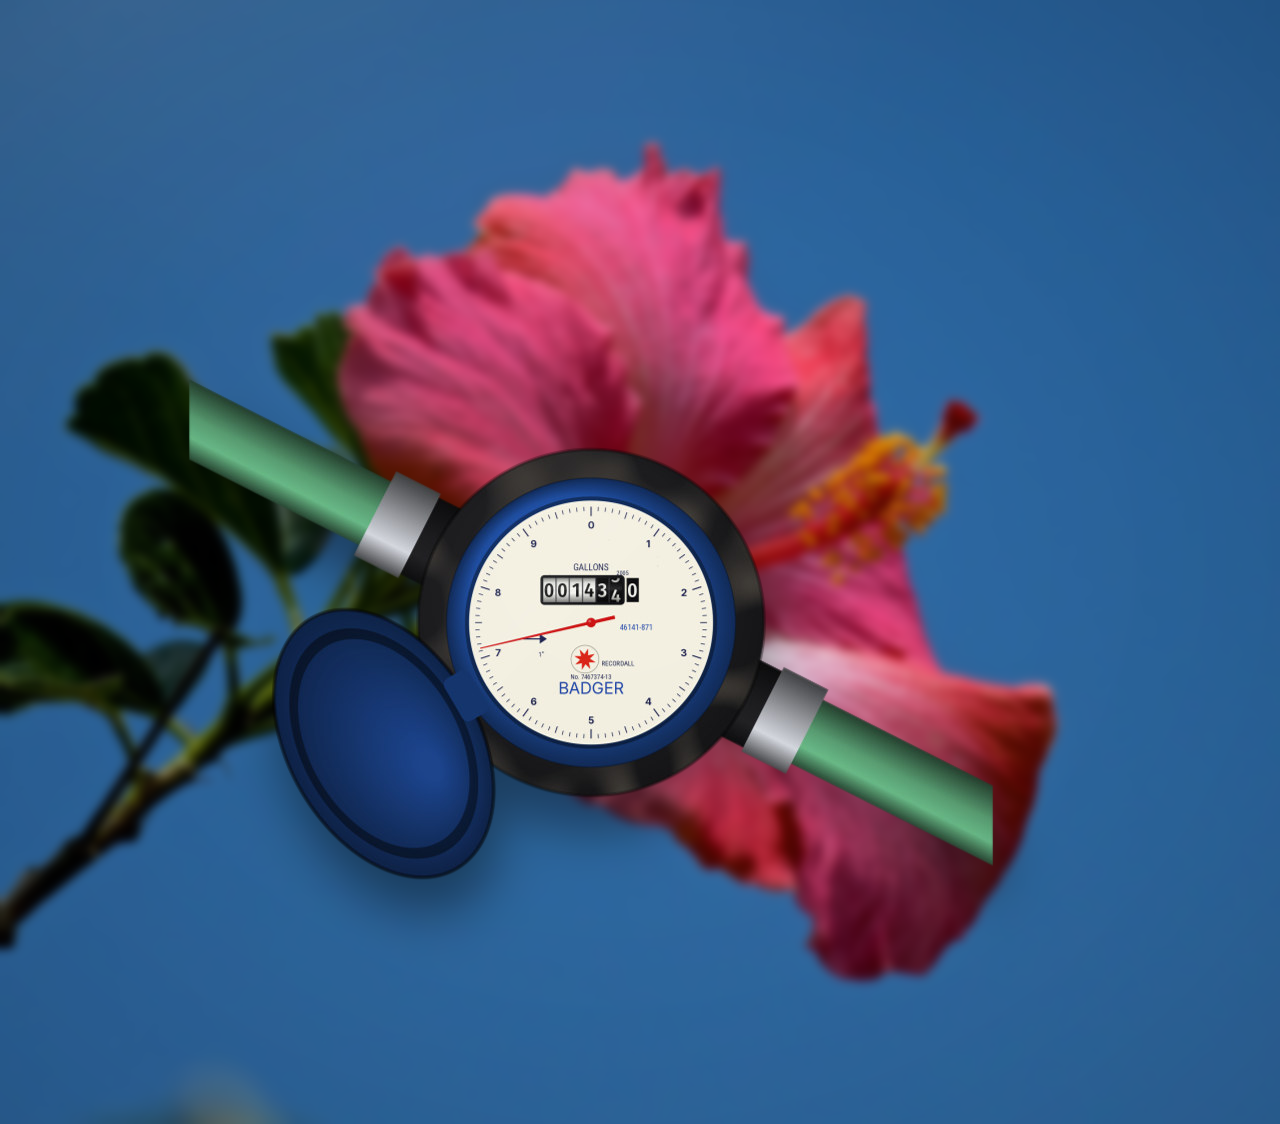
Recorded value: 14337.1 gal
